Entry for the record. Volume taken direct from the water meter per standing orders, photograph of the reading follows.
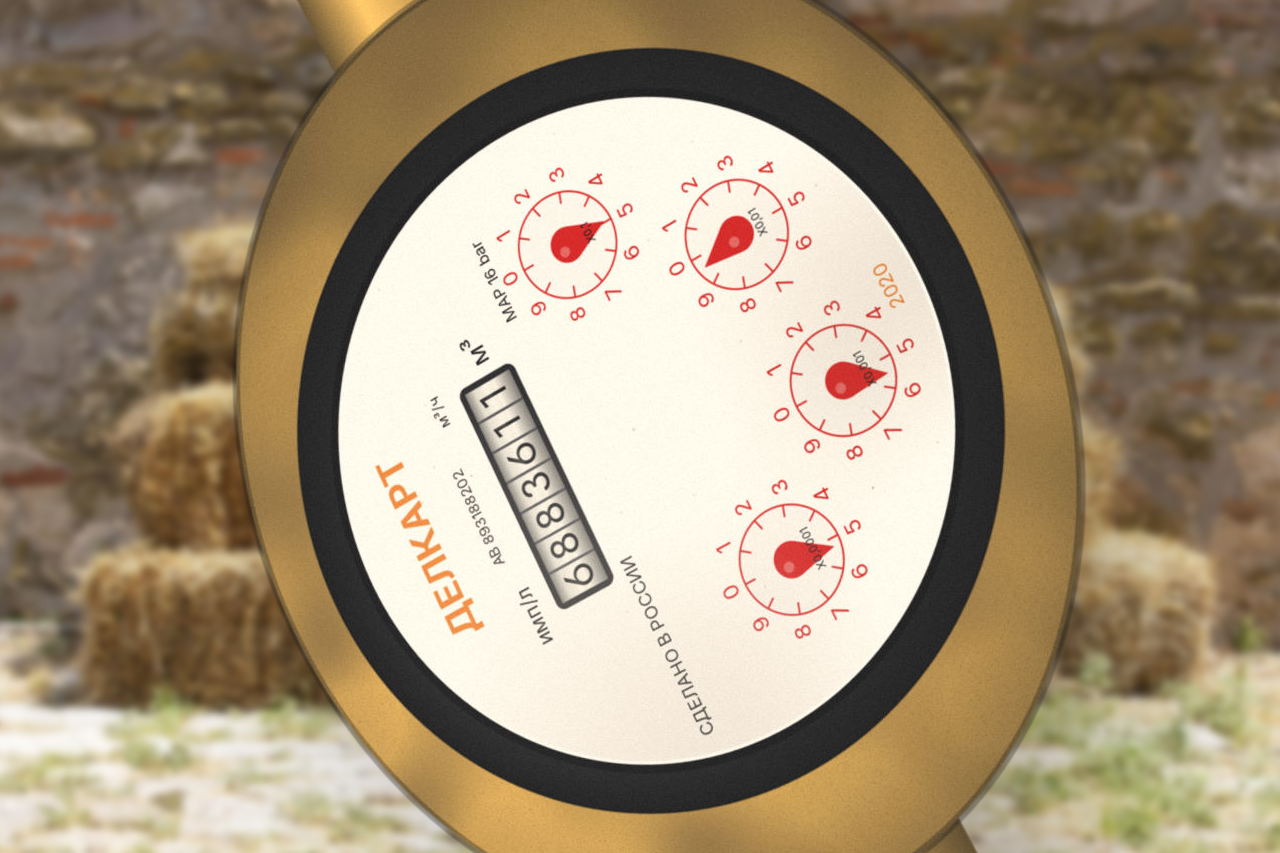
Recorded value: 6883611.4955 m³
